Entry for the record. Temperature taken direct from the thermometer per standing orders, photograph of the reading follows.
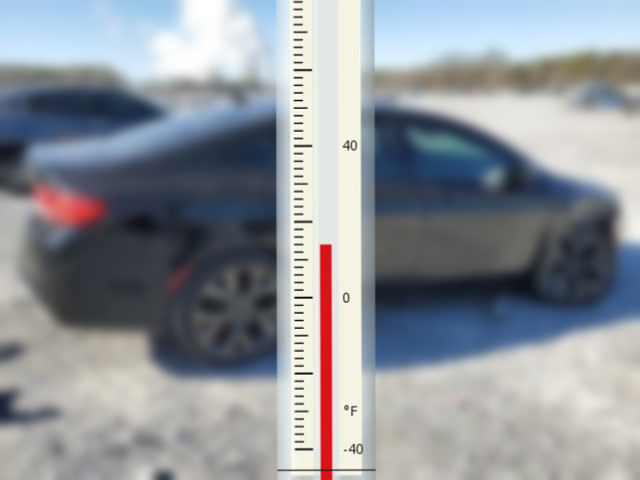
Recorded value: 14 °F
